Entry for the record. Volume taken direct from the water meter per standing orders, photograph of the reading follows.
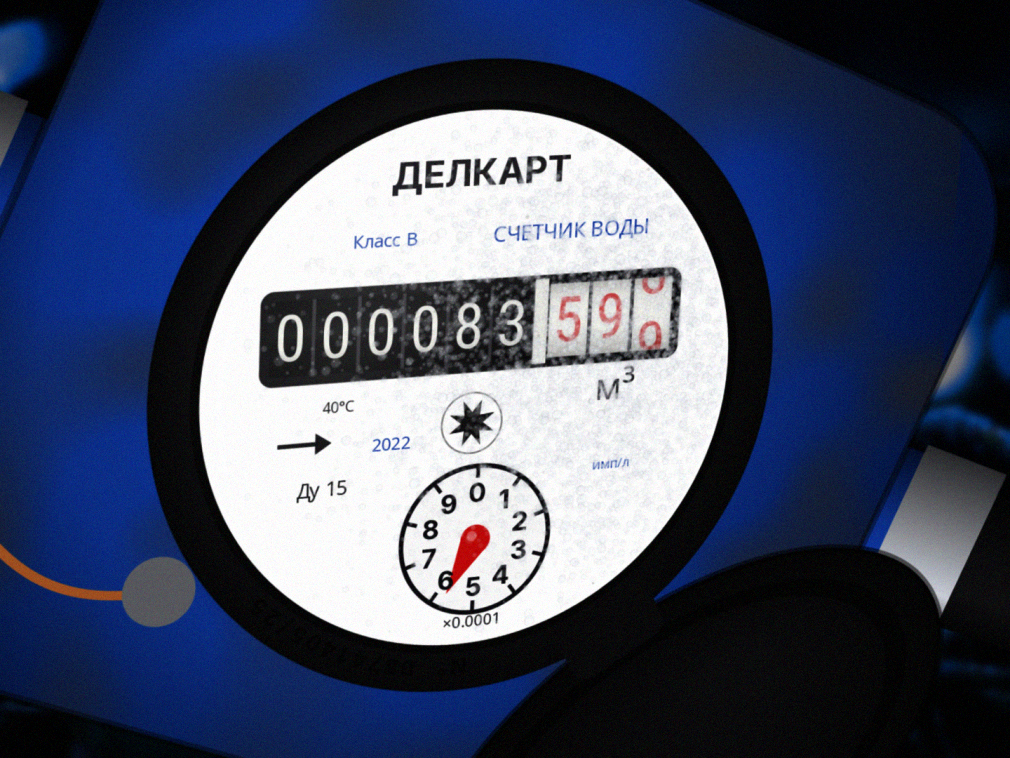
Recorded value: 83.5985 m³
